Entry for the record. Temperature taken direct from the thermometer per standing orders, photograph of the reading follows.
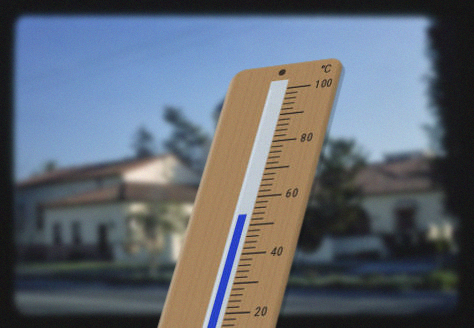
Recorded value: 54 °C
